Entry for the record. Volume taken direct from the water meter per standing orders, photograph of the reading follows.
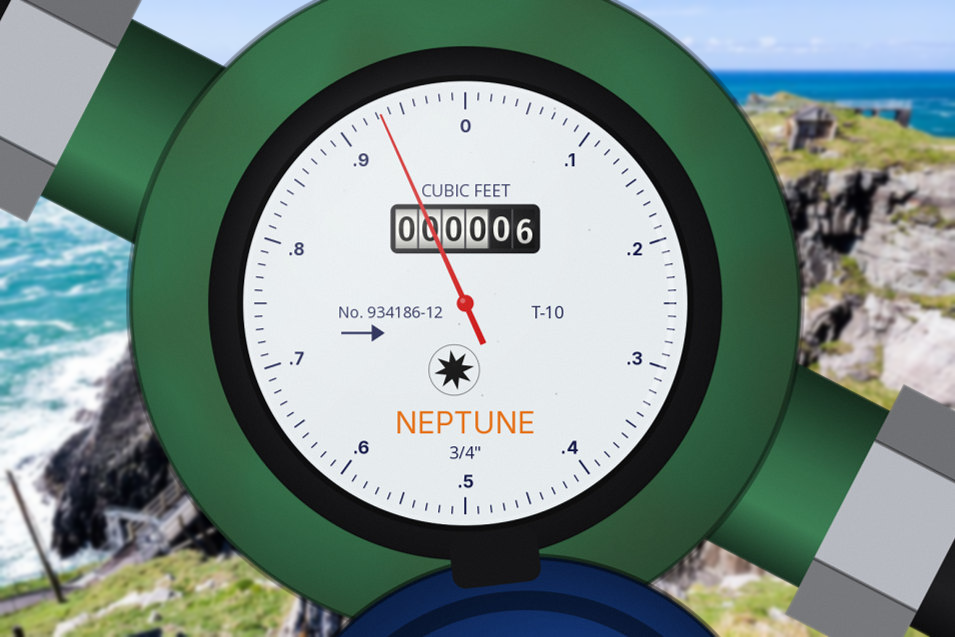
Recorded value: 5.93 ft³
